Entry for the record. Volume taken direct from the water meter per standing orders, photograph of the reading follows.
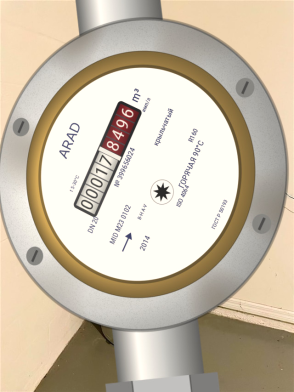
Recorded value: 17.8496 m³
